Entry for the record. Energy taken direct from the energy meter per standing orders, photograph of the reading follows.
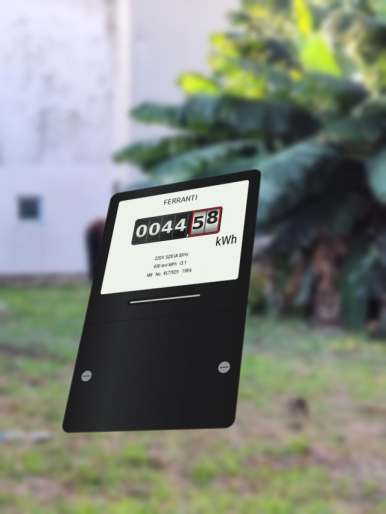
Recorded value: 44.58 kWh
